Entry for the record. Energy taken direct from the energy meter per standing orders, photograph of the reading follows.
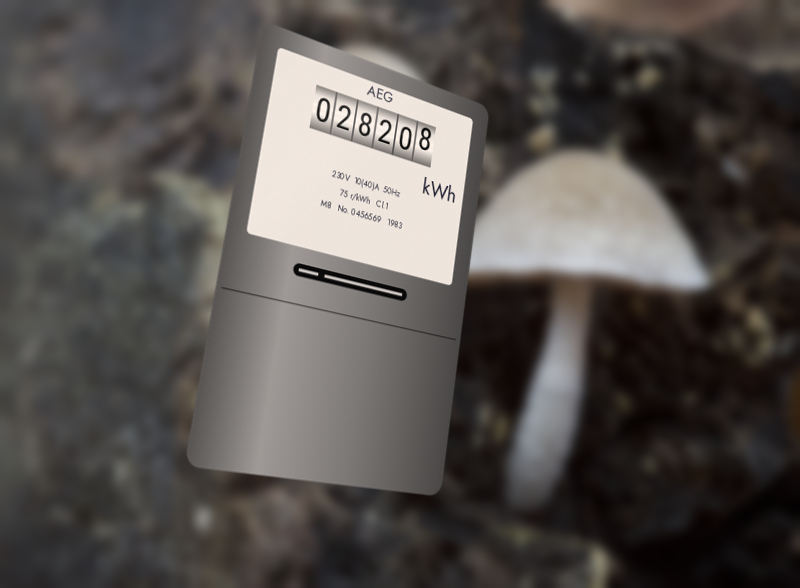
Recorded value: 28208 kWh
